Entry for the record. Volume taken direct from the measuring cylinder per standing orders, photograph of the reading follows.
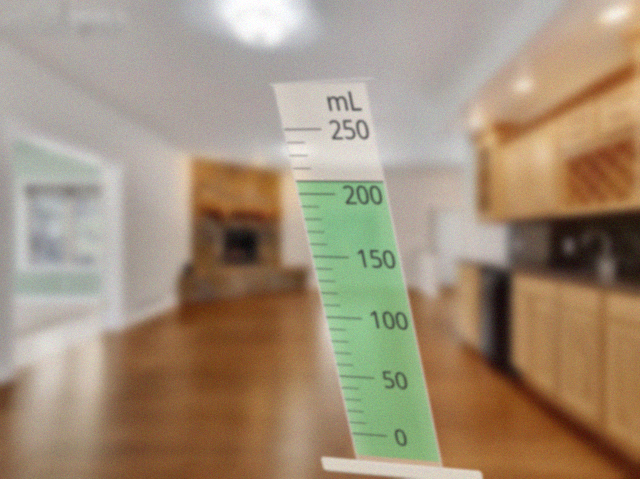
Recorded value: 210 mL
